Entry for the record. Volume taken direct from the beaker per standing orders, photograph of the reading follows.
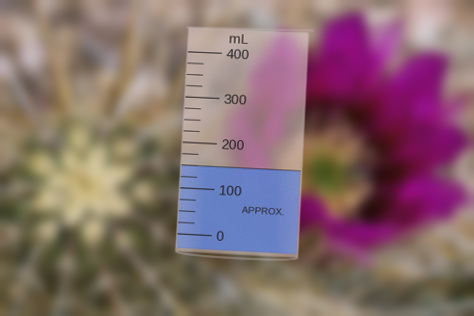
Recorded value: 150 mL
